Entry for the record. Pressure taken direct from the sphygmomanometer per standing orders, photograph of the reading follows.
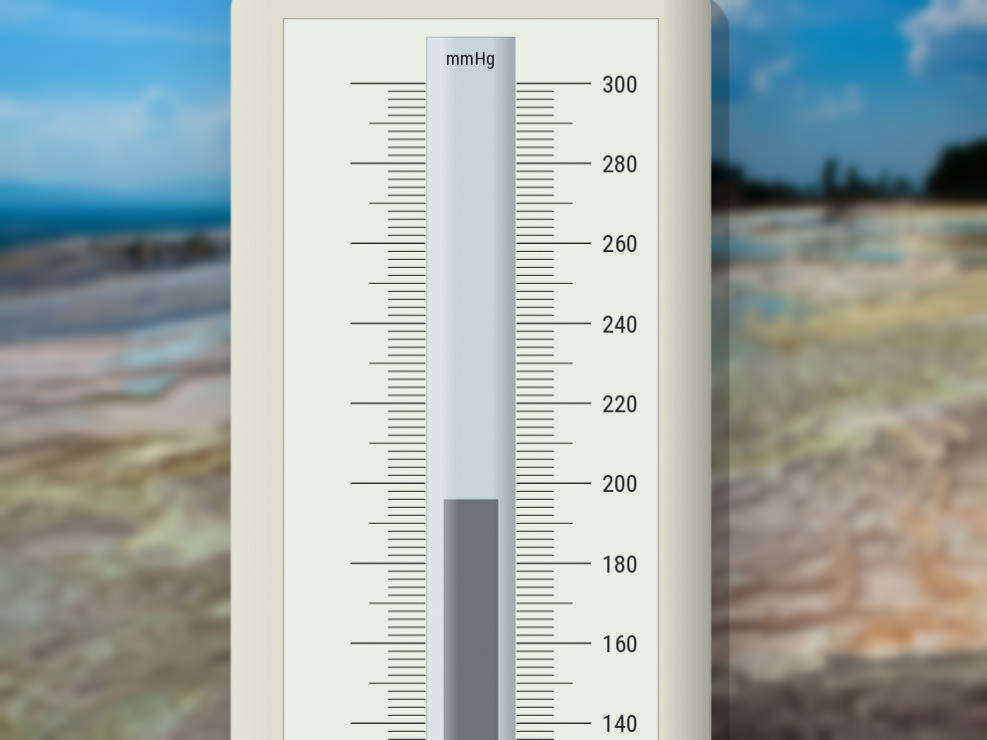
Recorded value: 196 mmHg
